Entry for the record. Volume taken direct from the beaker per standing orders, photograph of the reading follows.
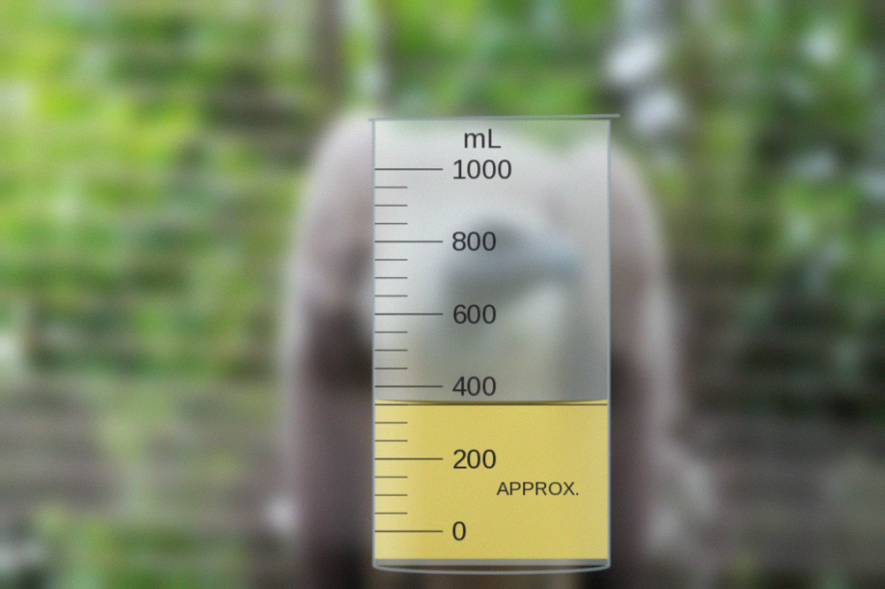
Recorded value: 350 mL
